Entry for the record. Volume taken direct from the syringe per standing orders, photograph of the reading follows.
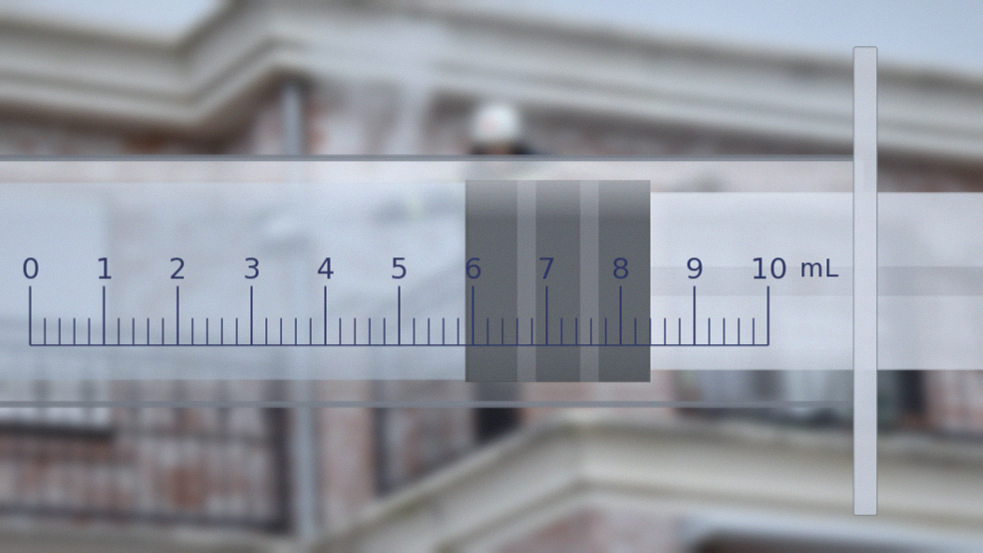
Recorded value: 5.9 mL
